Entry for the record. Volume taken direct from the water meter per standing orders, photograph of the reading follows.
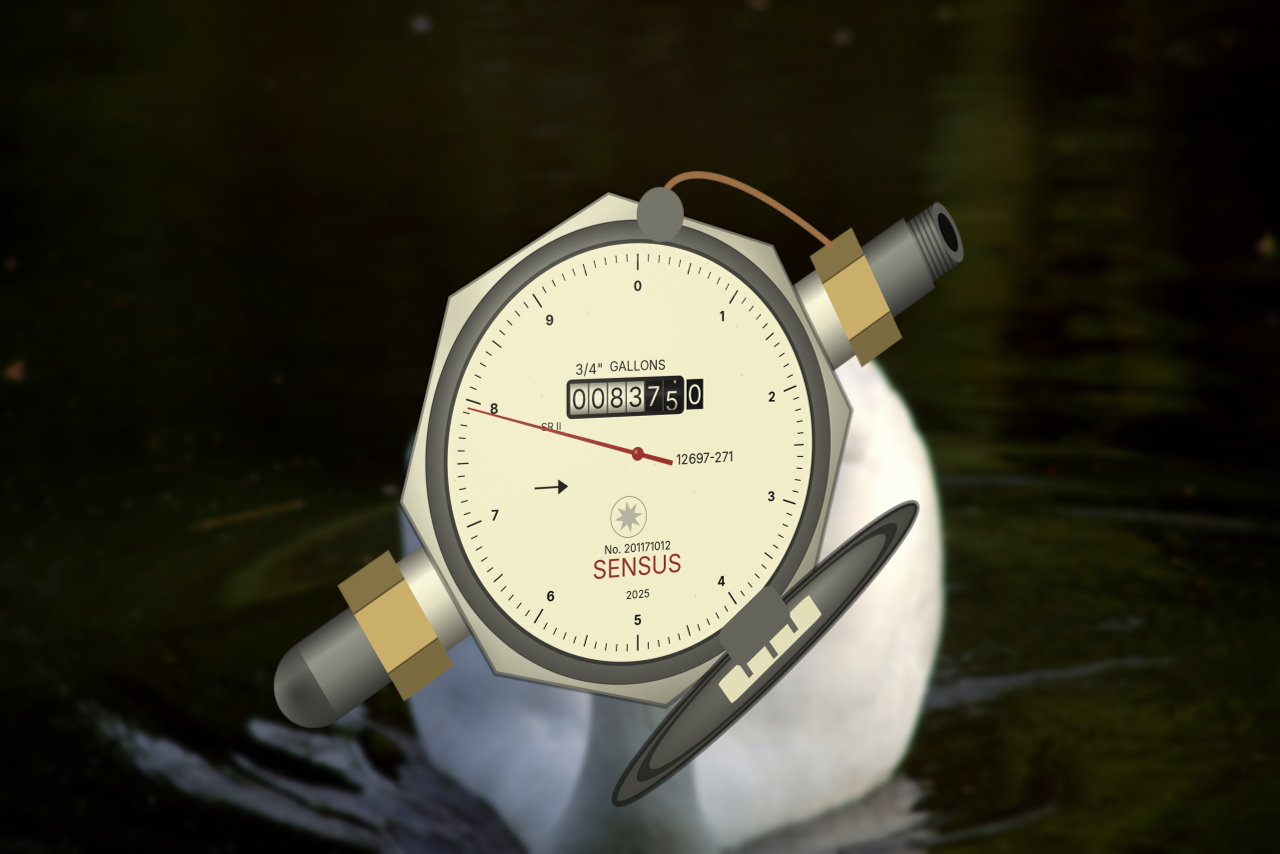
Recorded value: 83747.9 gal
